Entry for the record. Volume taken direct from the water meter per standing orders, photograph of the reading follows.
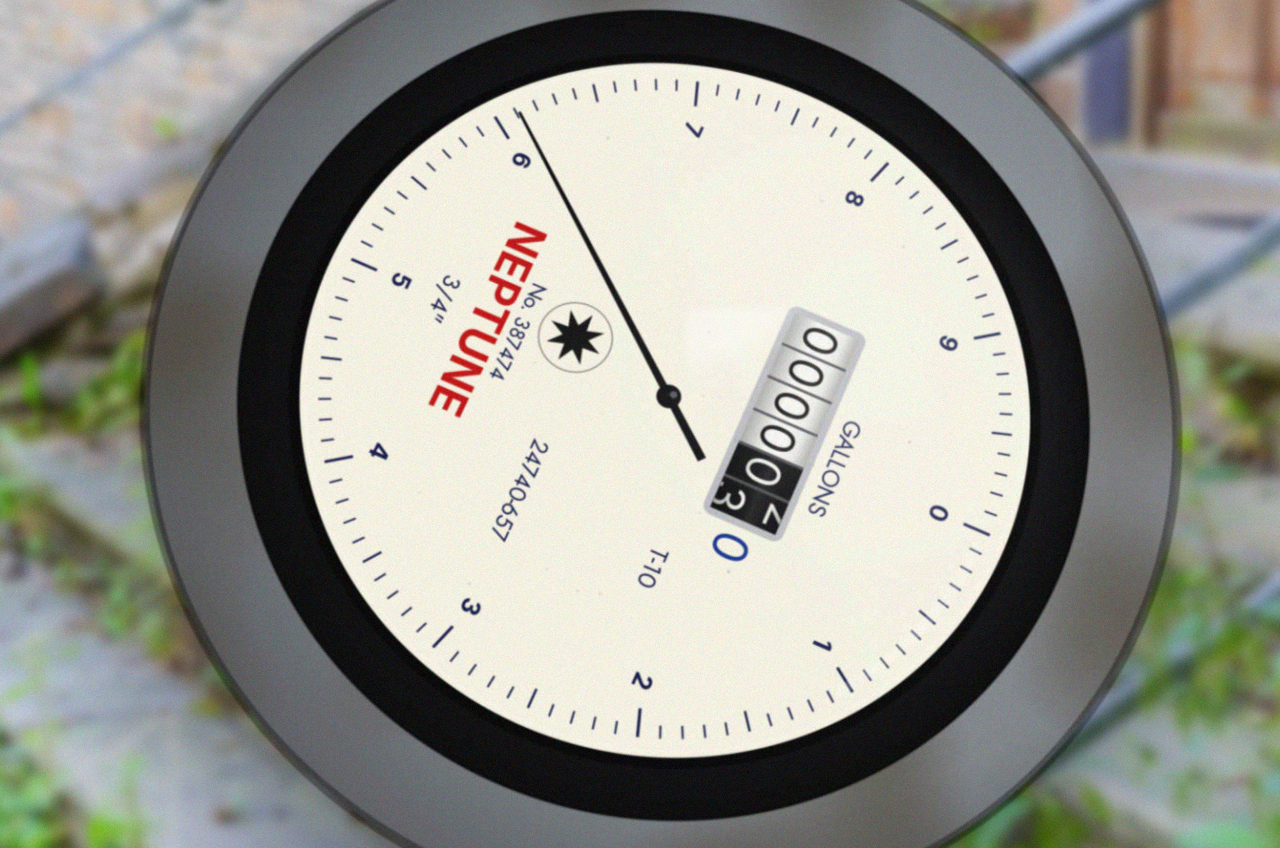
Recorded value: 26.1 gal
